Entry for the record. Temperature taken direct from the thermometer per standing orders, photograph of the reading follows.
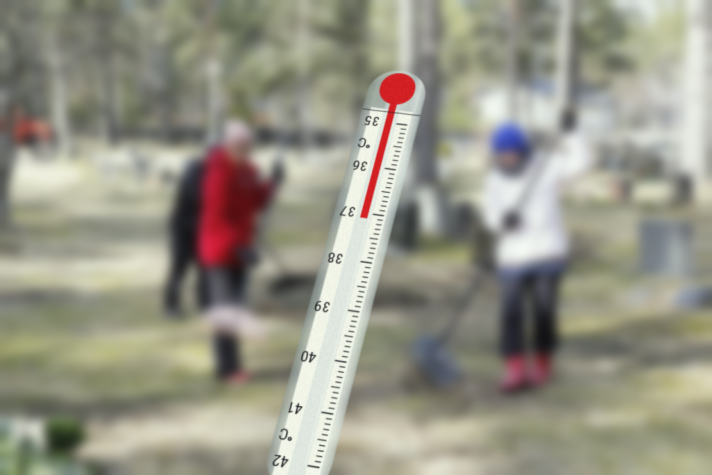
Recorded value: 37.1 °C
